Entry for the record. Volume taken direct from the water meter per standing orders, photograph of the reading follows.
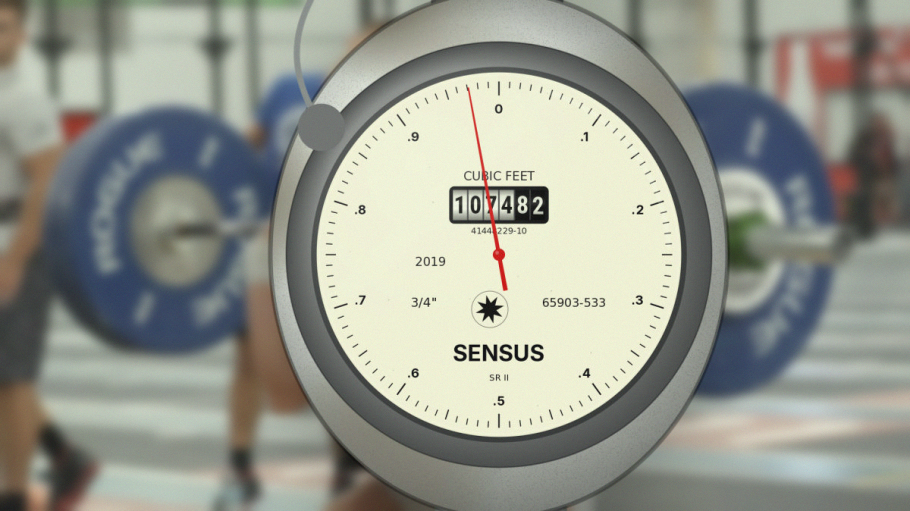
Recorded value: 107481.97 ft³
